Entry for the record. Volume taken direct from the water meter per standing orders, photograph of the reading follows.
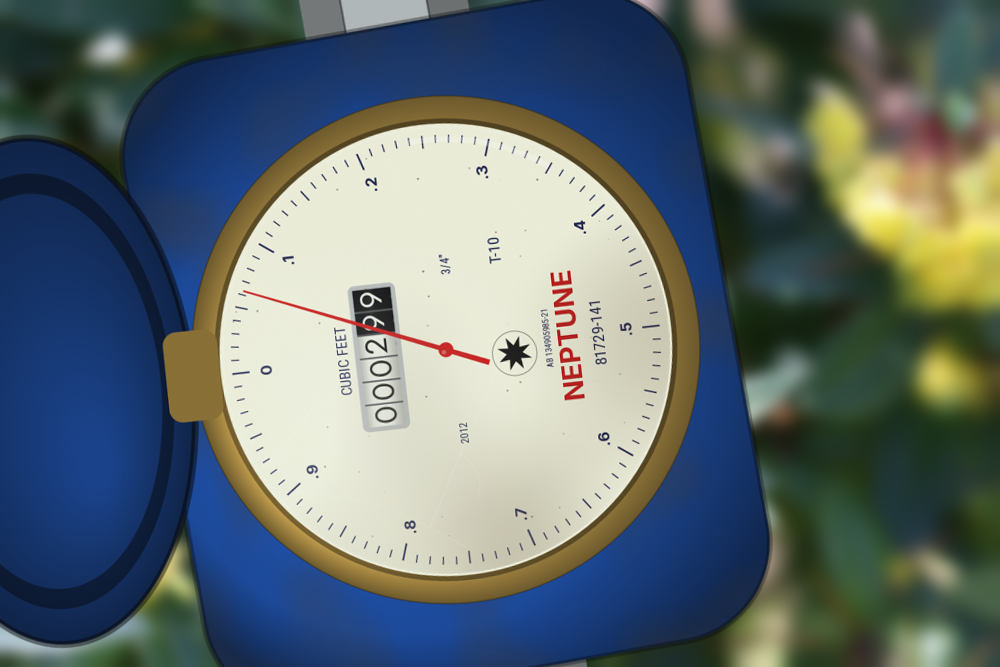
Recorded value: 299.06 ft³
